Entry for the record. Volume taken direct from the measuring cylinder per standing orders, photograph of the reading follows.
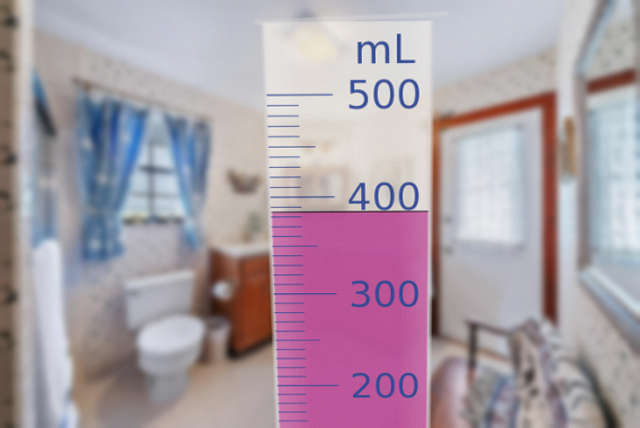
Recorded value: 385 mL
